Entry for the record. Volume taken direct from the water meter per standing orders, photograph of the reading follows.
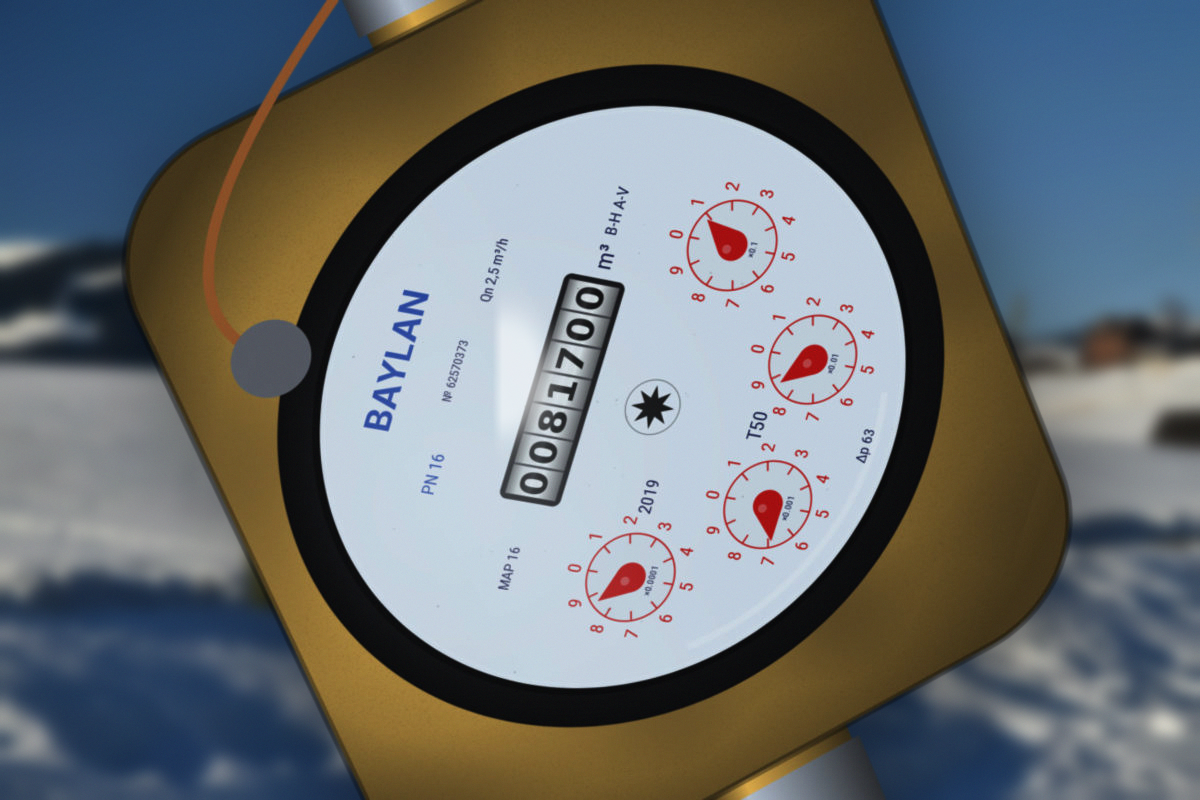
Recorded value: 81700.0868 m³
